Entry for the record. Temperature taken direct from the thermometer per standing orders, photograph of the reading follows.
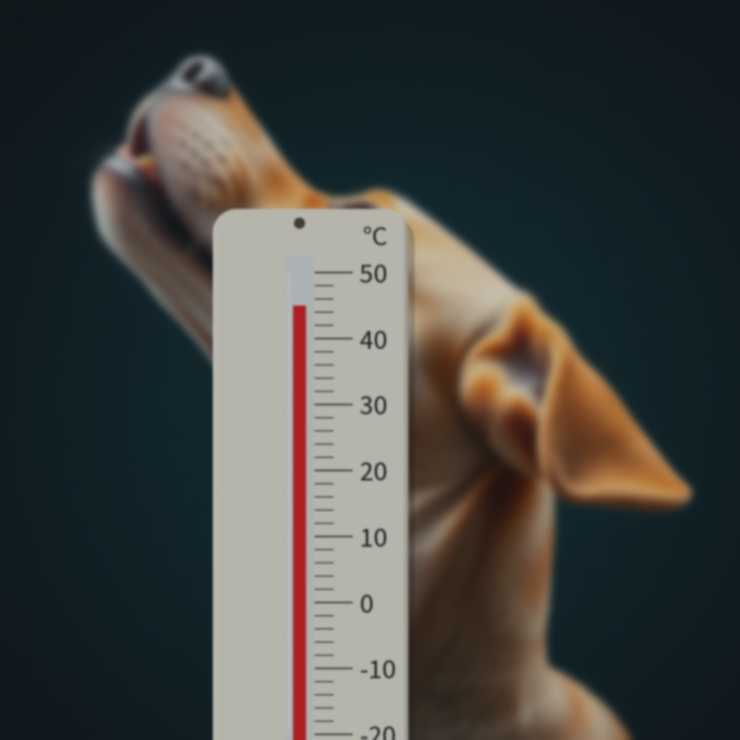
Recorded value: 45 °C
